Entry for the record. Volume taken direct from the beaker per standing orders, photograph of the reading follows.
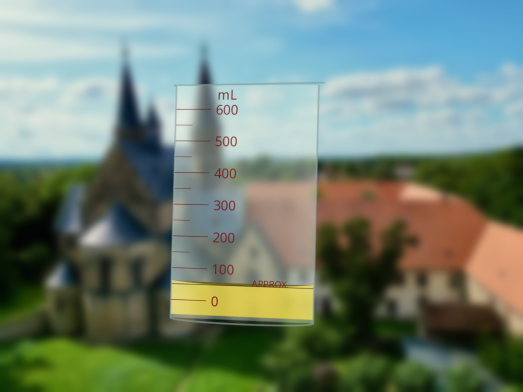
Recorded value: 50 mL
